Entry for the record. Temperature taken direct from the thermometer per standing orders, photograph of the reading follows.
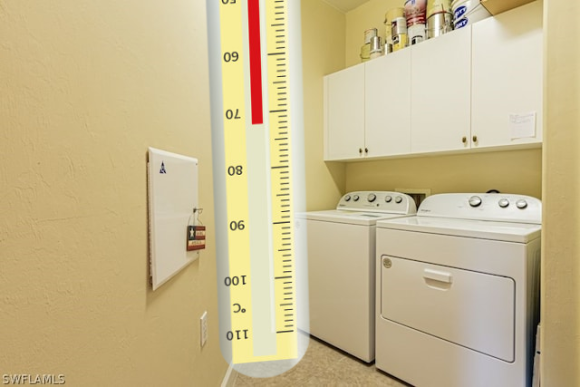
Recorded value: 72 °C
